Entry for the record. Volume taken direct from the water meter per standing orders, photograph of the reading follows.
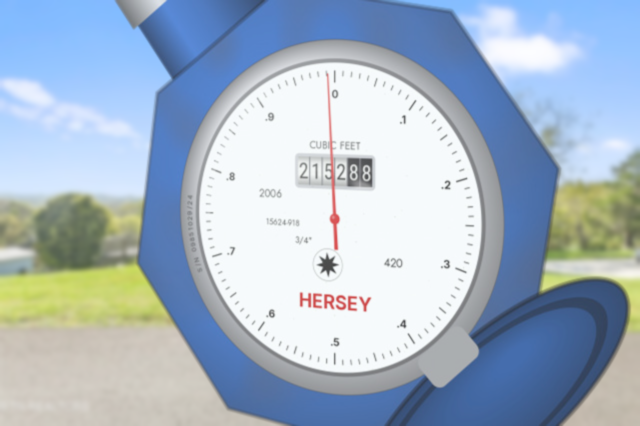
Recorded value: 215287.99 ft³
